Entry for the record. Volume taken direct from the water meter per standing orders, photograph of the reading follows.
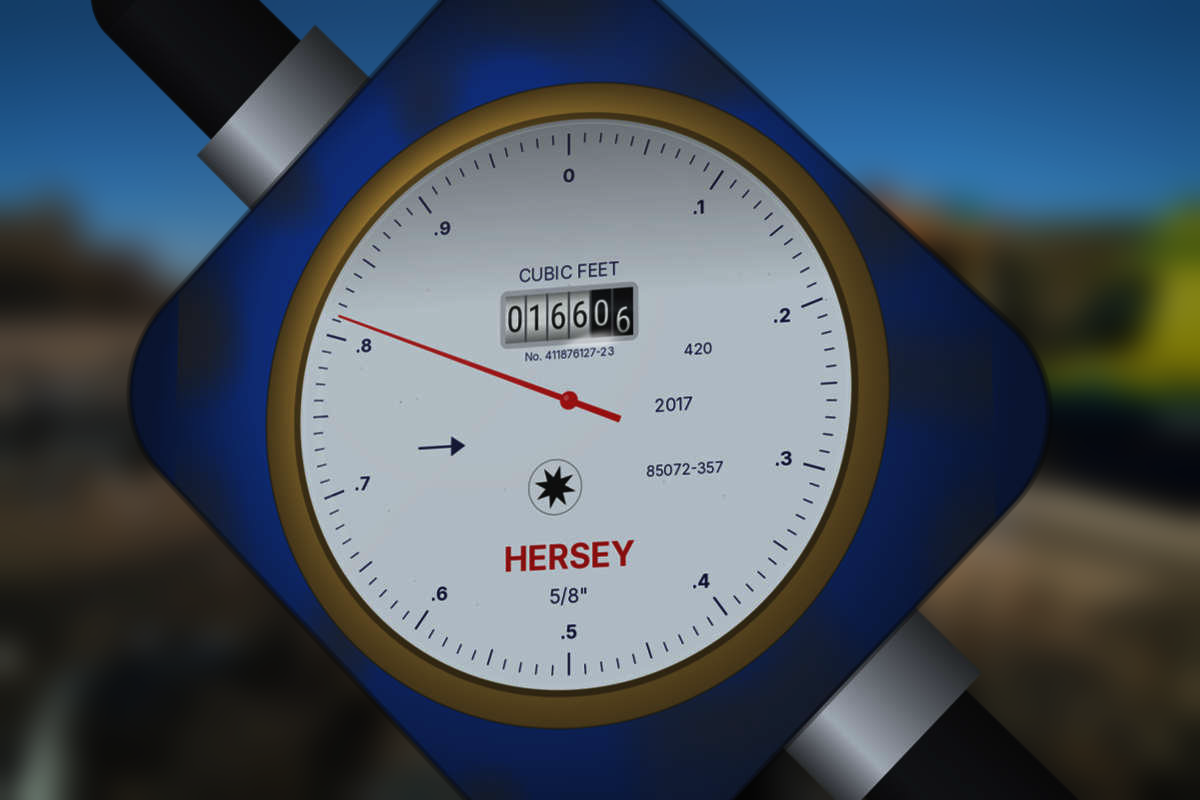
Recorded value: 16605.81 ft³
